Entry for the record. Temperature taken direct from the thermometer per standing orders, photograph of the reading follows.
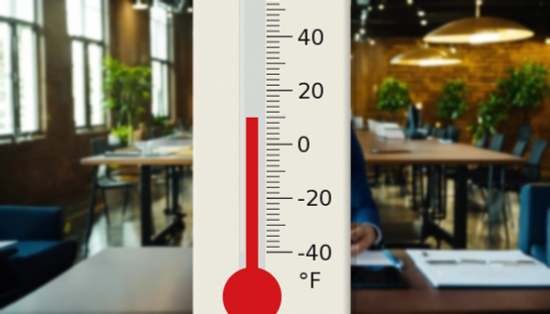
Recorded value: 10 °F
